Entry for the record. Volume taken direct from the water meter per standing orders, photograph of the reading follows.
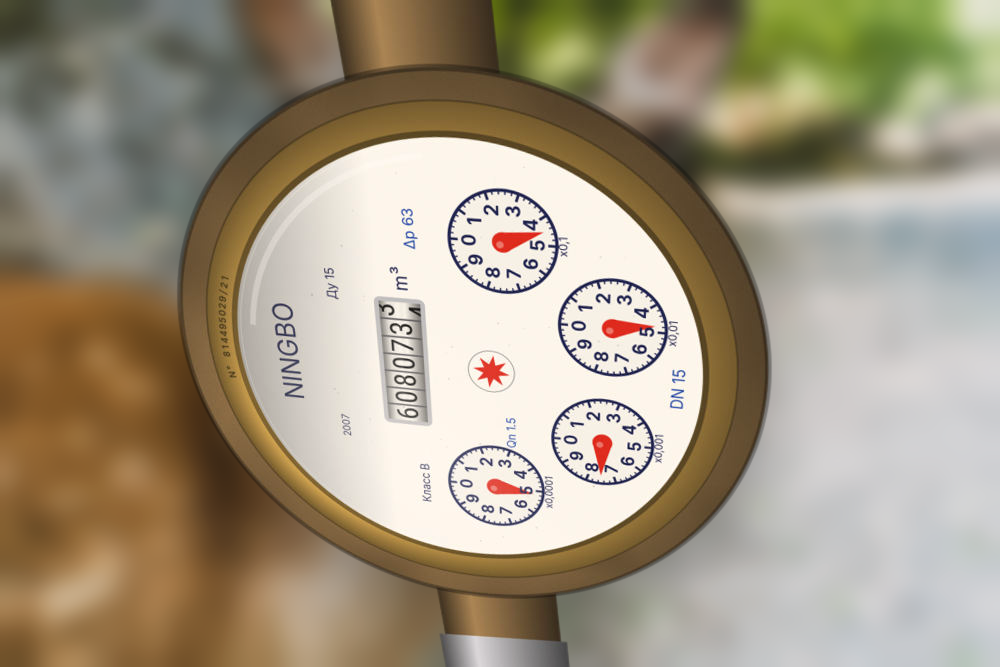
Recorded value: 6080733.4475 m³
